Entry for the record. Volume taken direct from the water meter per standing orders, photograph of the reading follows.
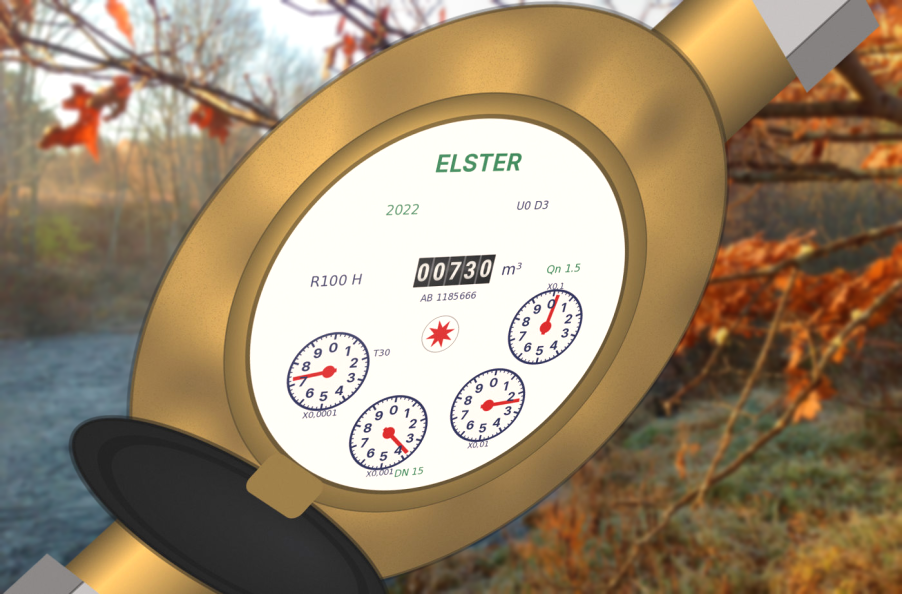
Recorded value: 730.0237 m³
